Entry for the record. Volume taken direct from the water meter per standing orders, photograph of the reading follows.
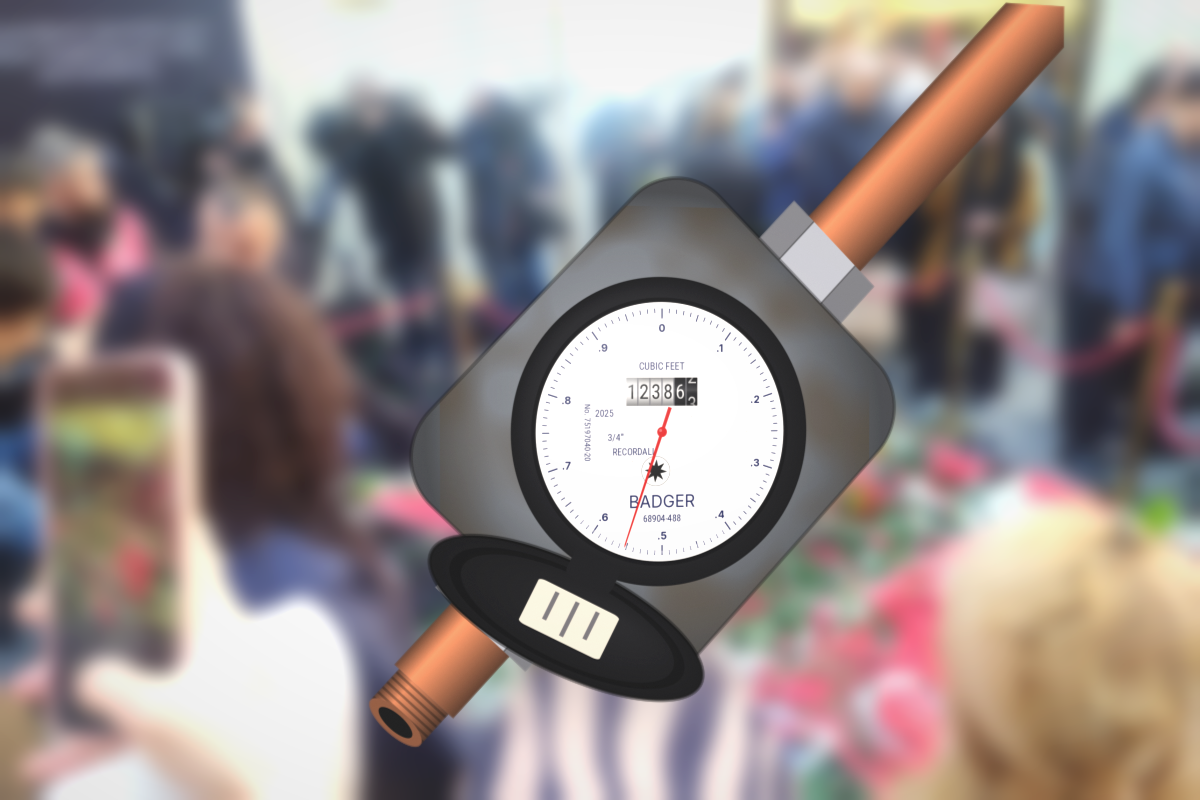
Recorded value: 123862.55 ft³
